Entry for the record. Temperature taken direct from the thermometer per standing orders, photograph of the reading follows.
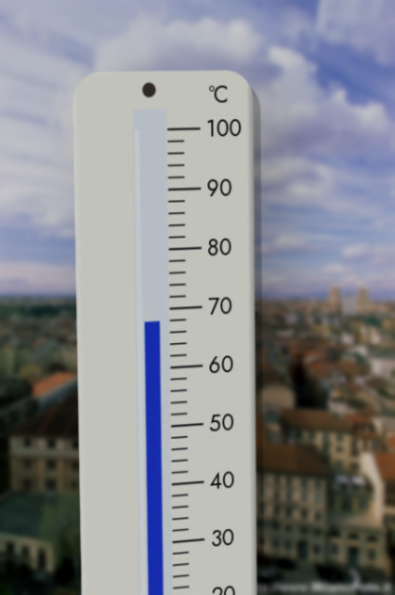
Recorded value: 68 °C
